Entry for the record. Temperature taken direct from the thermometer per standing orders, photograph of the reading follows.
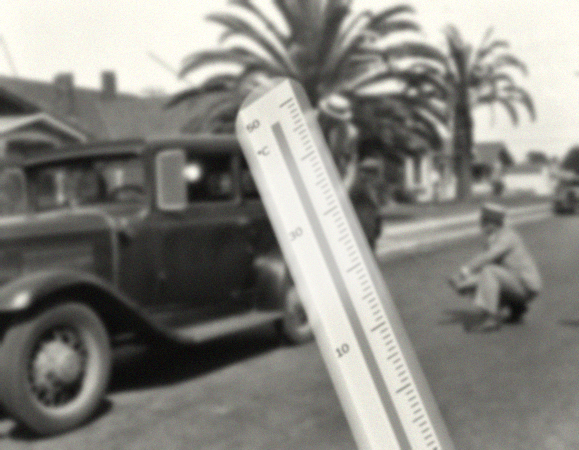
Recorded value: 48 °C
